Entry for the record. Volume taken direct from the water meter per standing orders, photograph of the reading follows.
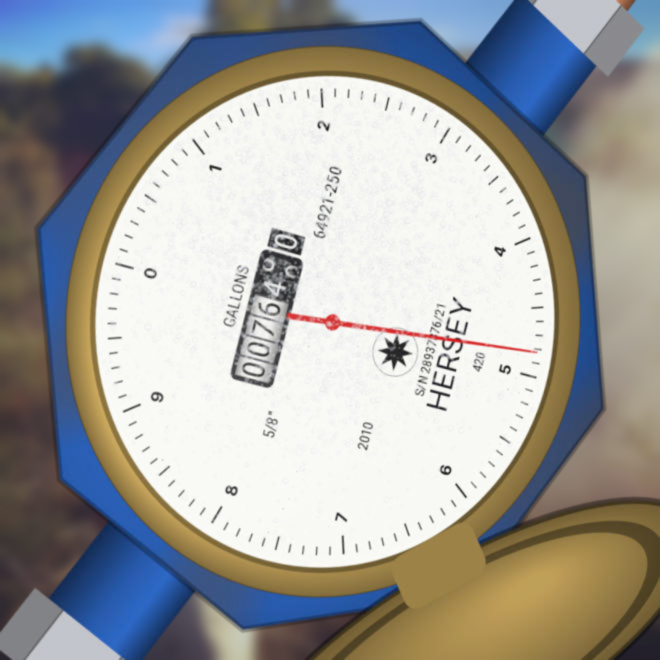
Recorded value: 76484.8 gal
